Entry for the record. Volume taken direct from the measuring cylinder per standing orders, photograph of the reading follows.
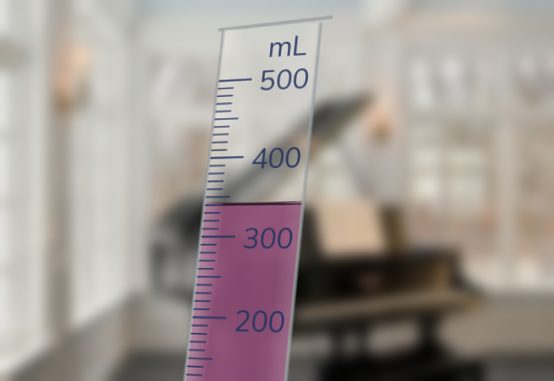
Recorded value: 340 mL
